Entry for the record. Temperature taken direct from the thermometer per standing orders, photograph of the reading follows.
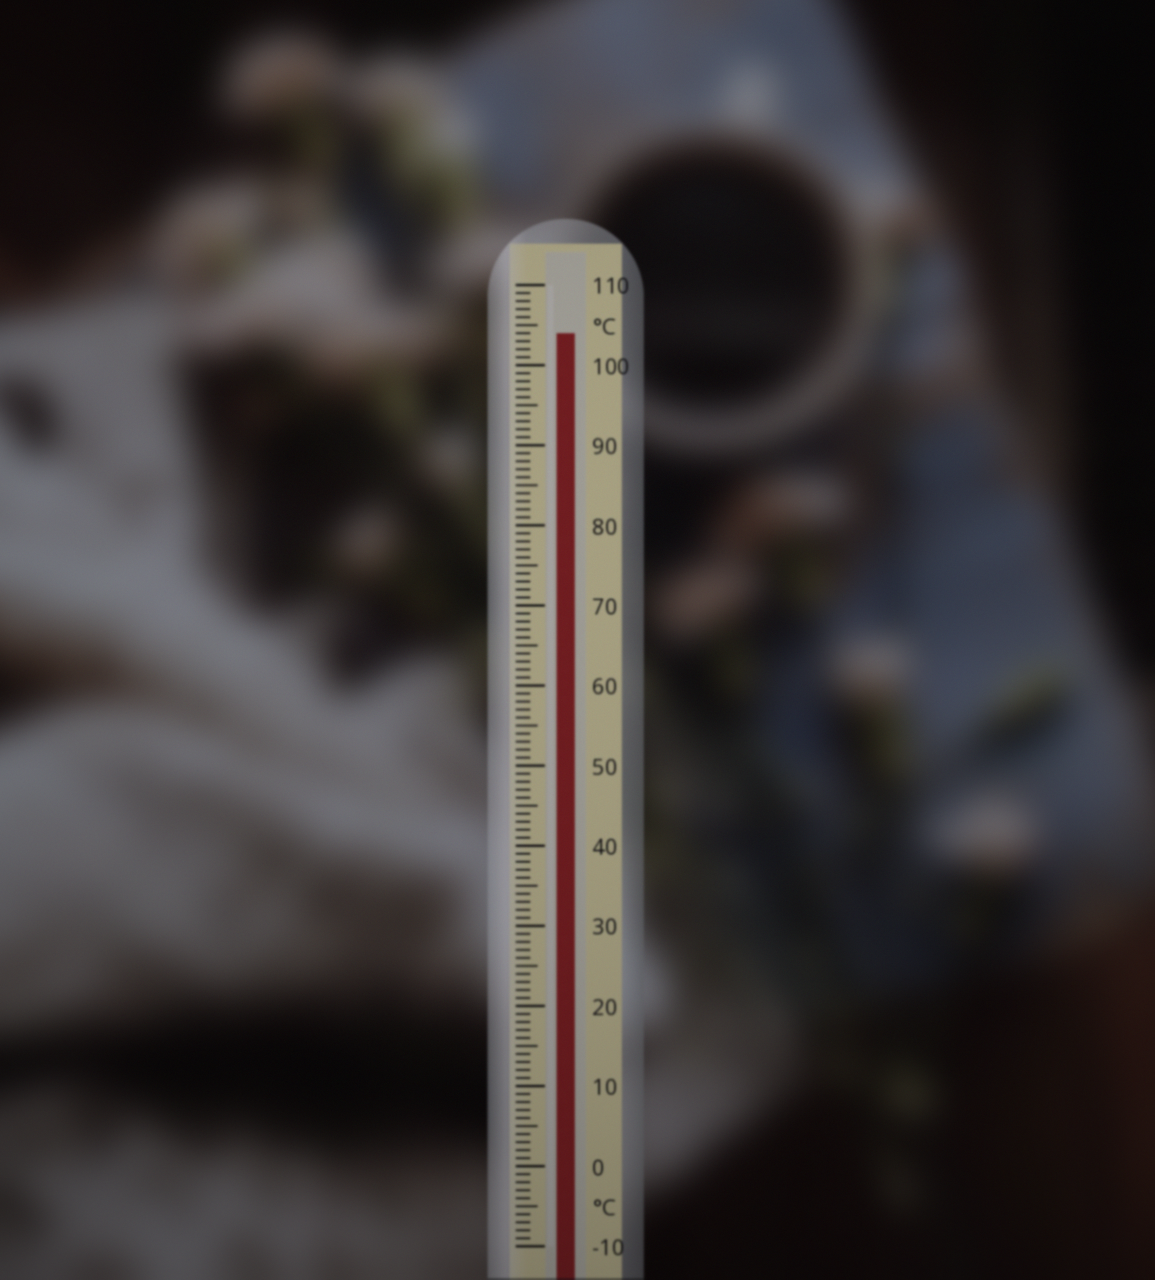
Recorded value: 104 °C
